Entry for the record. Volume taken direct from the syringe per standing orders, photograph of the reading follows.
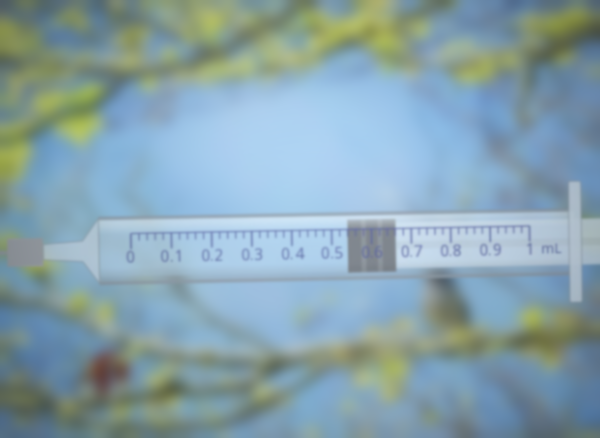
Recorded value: 0.54 mL
